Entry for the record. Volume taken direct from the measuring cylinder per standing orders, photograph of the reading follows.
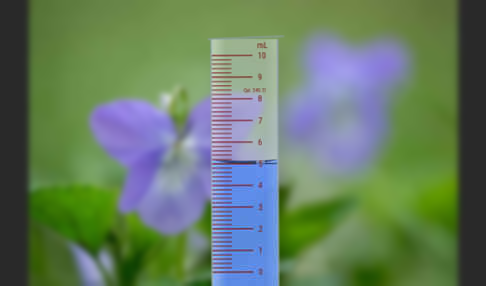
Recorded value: 5 mL
